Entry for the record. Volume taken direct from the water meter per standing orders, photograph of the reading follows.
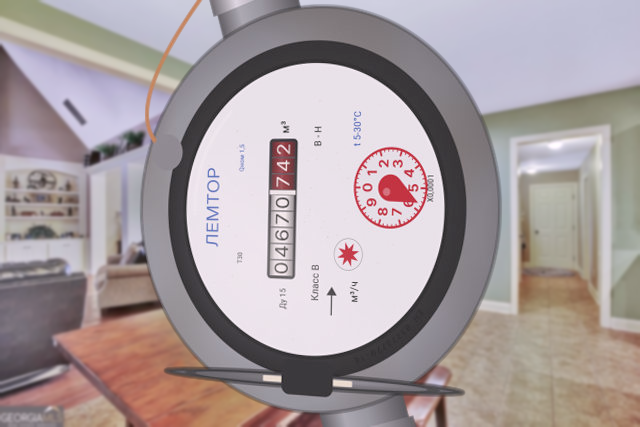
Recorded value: 4670.7425 m³
